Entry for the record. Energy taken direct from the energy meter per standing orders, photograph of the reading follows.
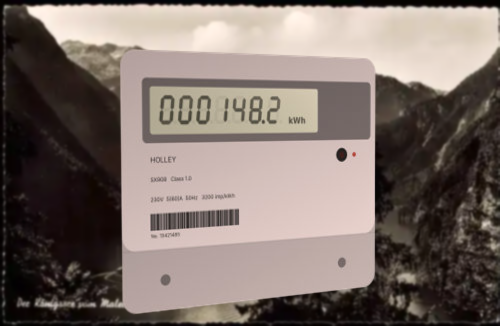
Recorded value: 148.2 kWh
